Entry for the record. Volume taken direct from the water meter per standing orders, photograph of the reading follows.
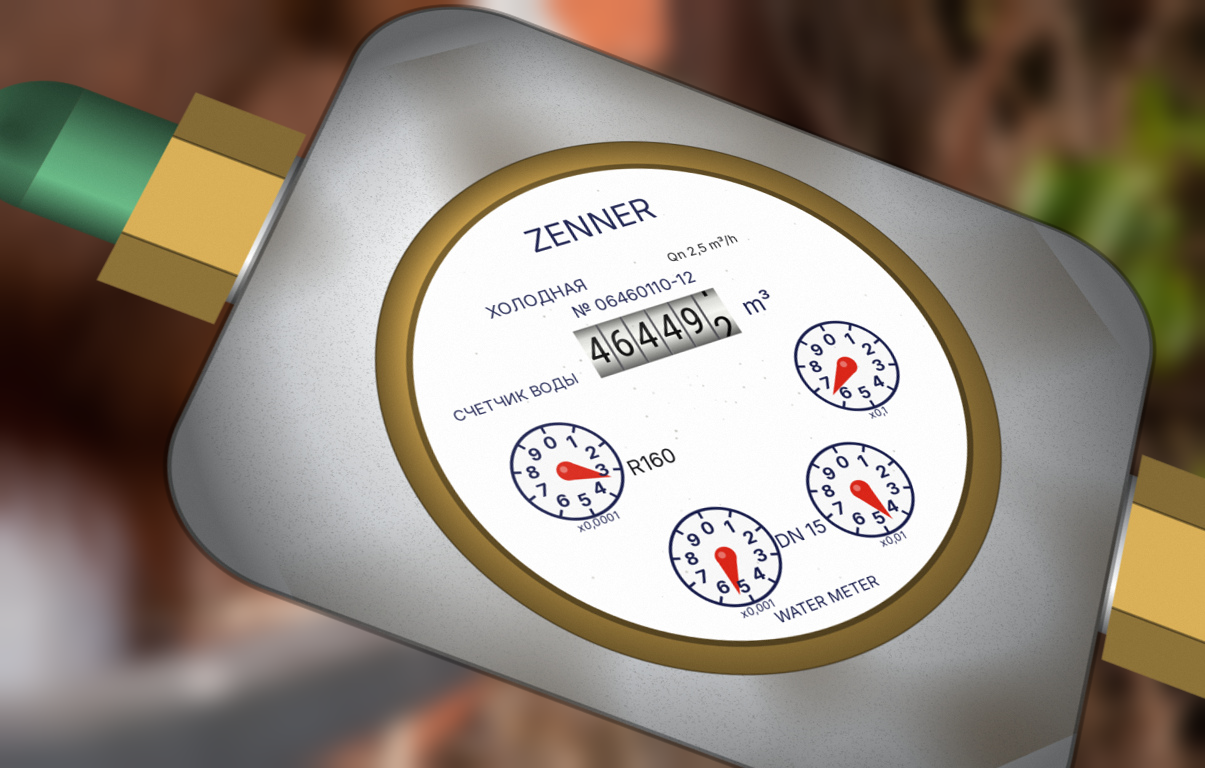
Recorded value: 464491.6453 m³
